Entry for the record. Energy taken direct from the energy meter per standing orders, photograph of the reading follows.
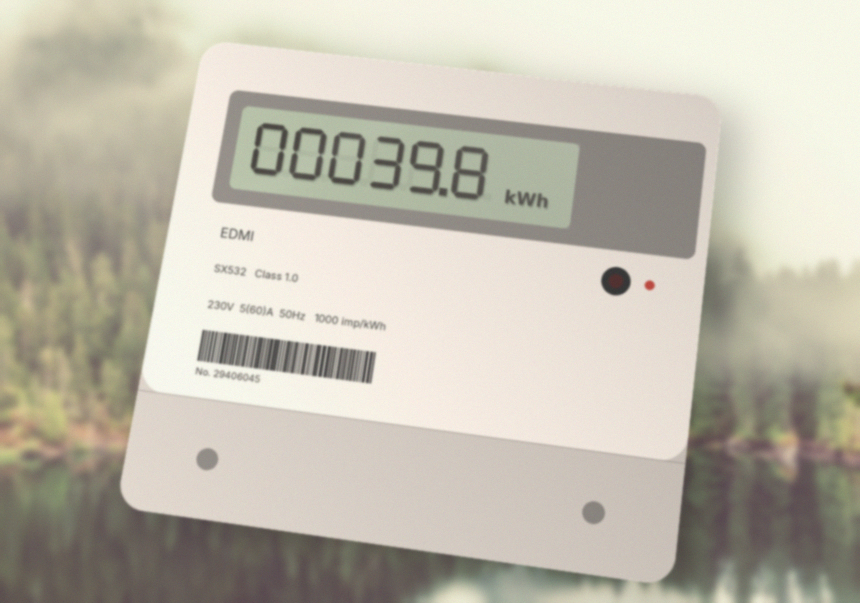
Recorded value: 39.8 kWh
